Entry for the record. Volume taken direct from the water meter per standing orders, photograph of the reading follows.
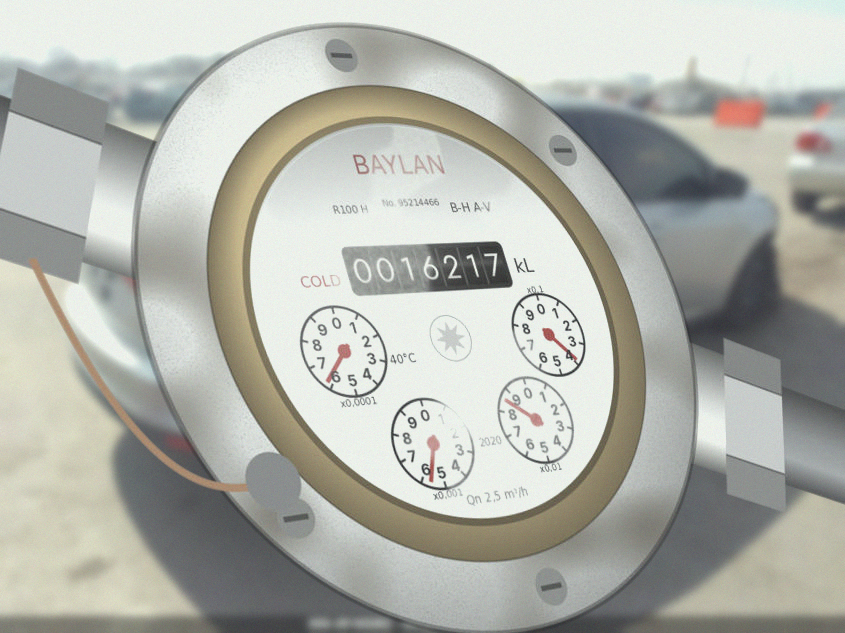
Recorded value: 16217.3856 kL
